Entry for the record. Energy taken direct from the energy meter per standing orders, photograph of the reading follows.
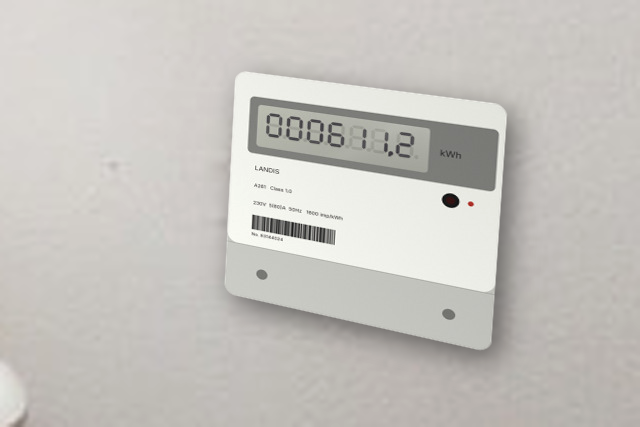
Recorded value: 611.2 kWh
